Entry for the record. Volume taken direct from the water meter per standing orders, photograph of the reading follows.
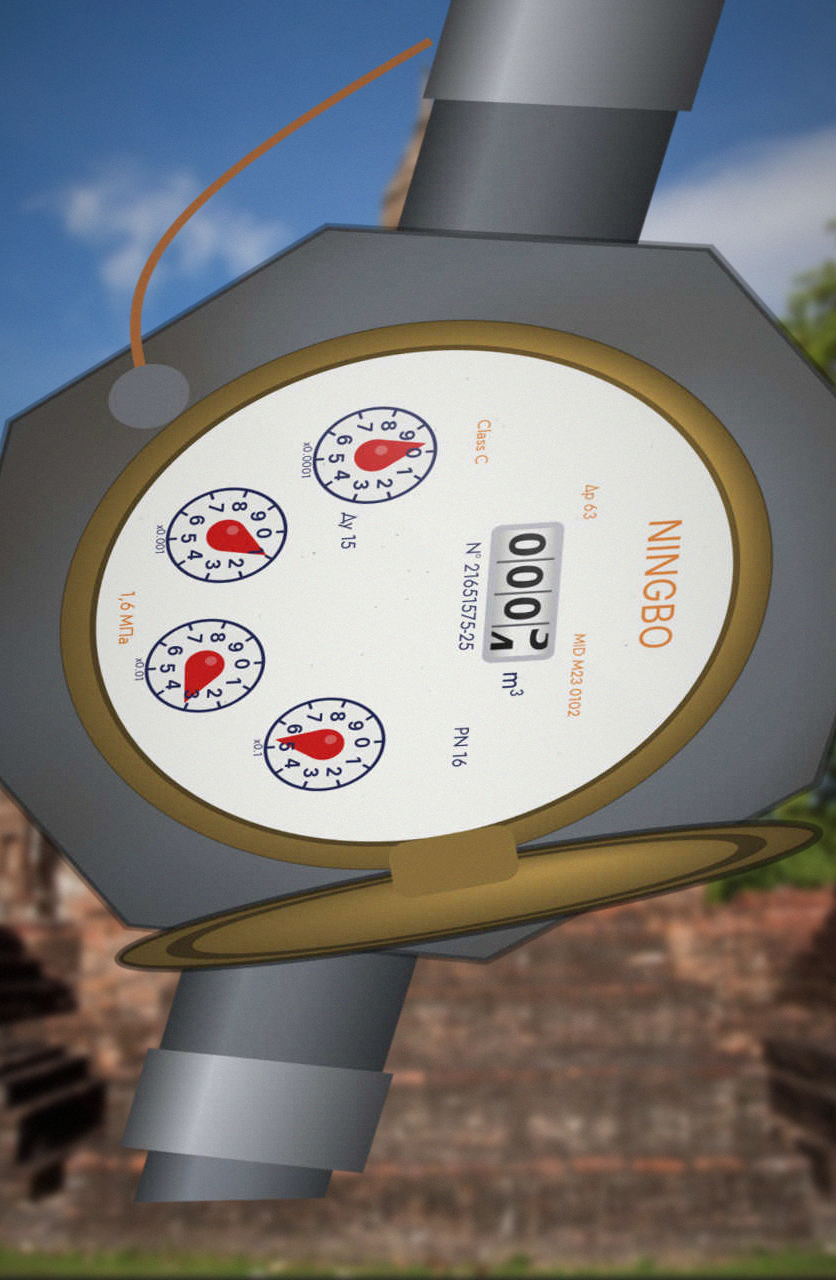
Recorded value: 3.5309 m³
